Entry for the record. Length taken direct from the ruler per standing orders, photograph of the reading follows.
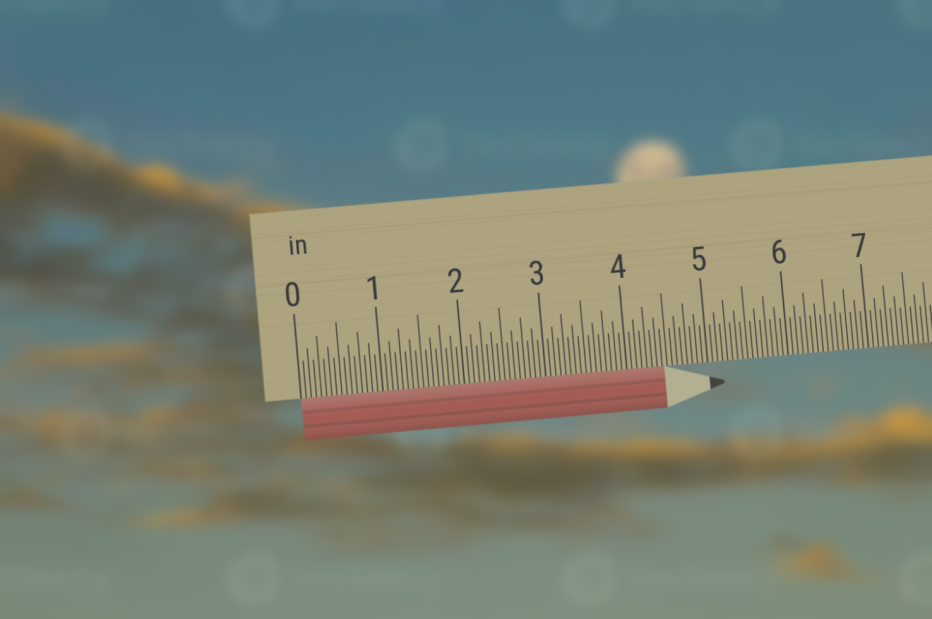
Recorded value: 5.1875 in
